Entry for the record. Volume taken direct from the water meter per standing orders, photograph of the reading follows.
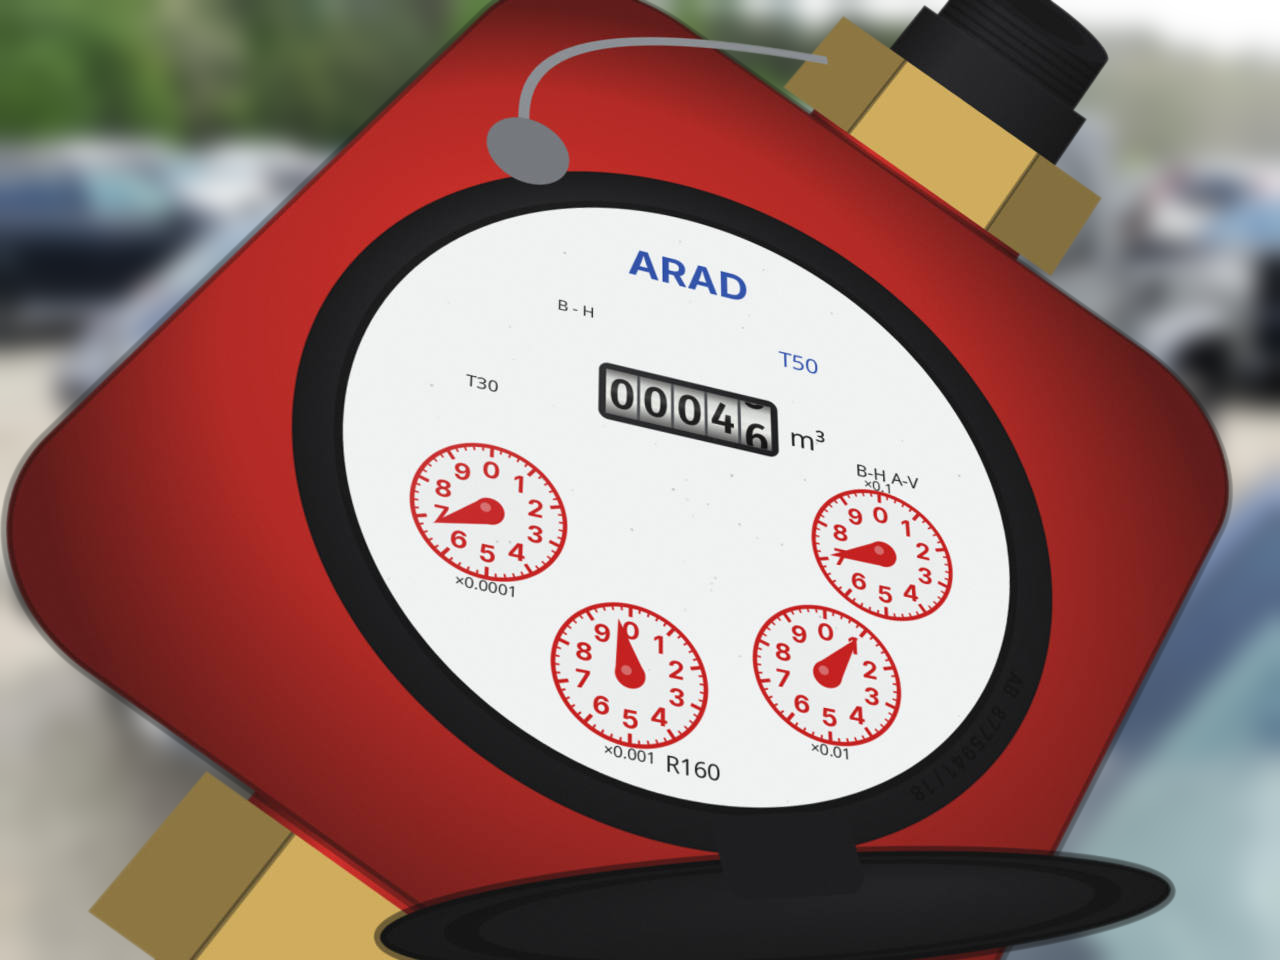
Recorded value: 45.7096 m³
